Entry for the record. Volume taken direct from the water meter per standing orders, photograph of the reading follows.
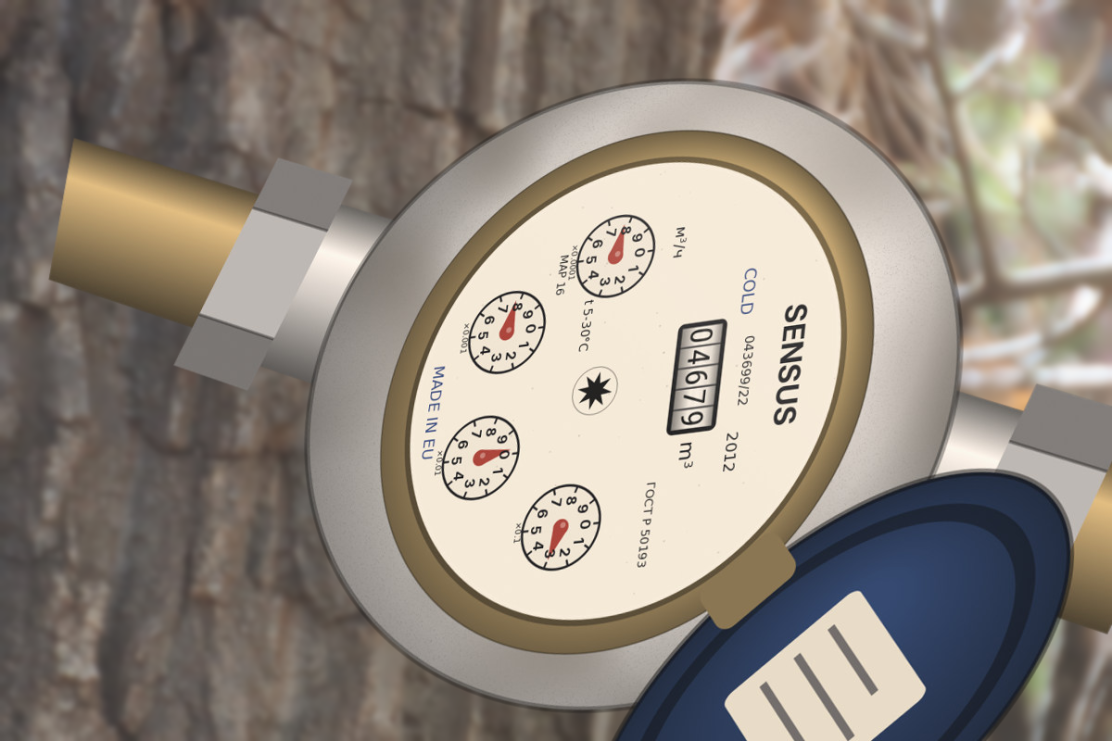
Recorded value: 4679.2977 m³
